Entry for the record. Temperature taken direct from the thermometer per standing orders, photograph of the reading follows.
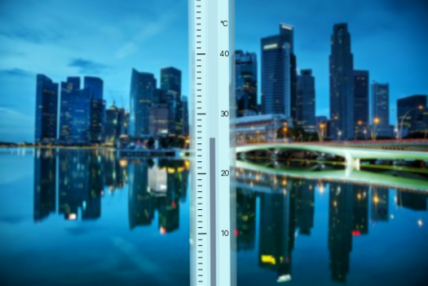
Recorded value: 26 °C
